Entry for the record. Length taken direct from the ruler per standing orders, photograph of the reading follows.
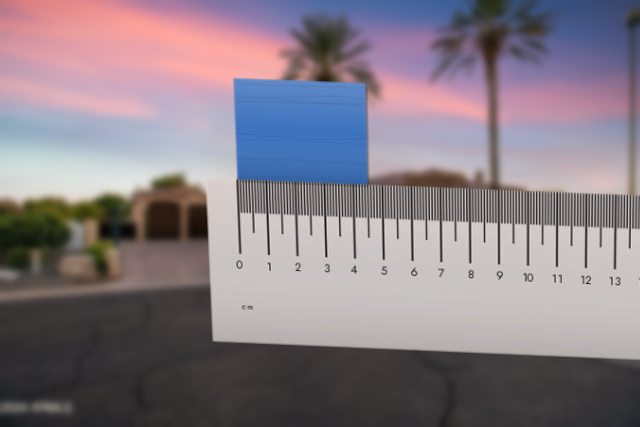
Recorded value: 4.5 cm
